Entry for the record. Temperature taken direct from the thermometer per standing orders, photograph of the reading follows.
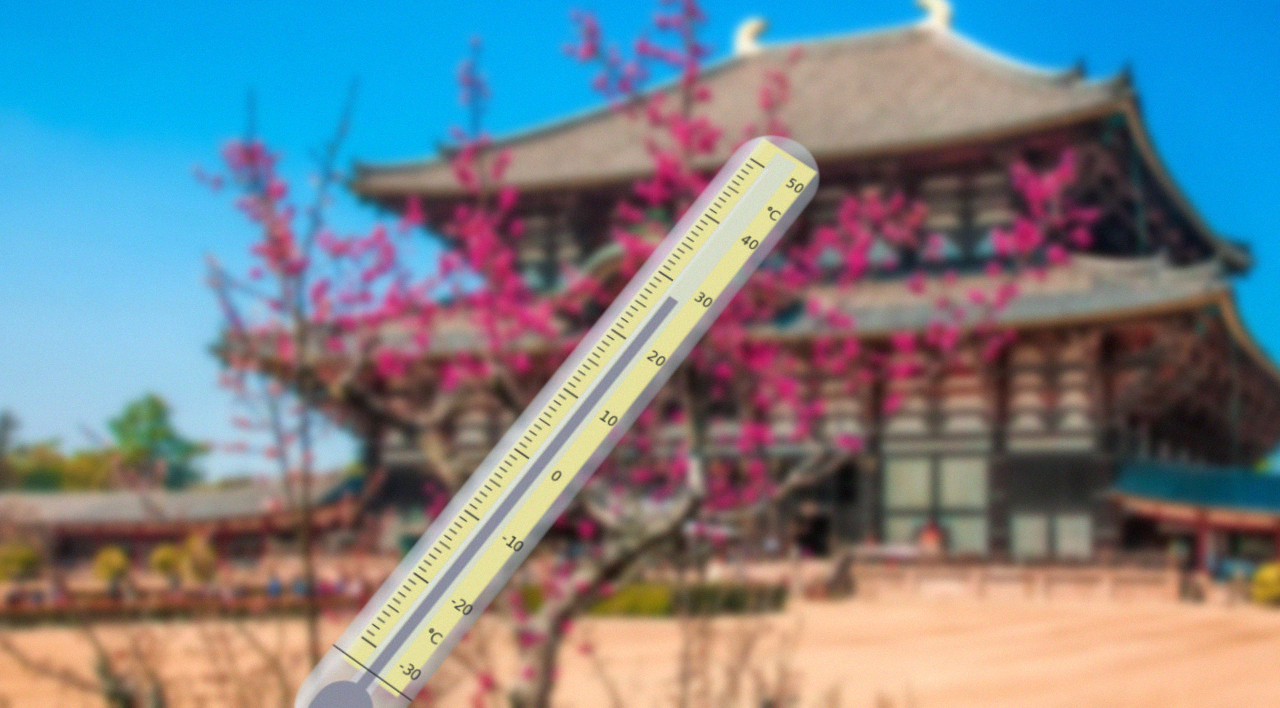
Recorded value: 28 °C
